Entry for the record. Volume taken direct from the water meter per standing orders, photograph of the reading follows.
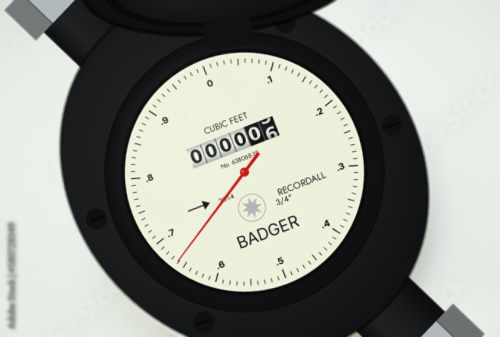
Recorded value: 5.66 ft³
